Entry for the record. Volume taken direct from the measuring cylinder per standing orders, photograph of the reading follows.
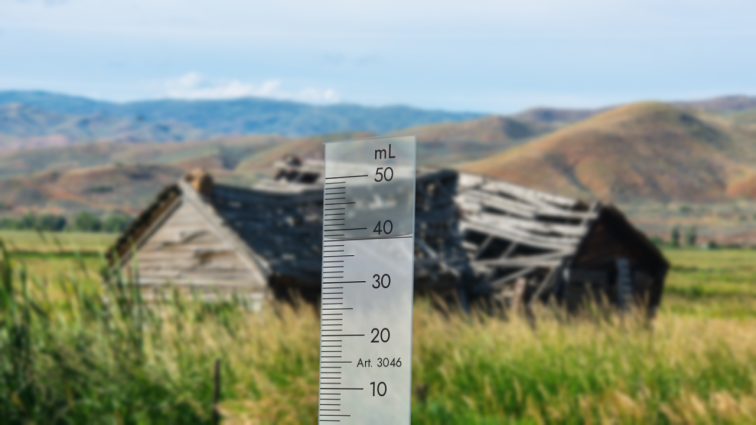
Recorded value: 38 mL
